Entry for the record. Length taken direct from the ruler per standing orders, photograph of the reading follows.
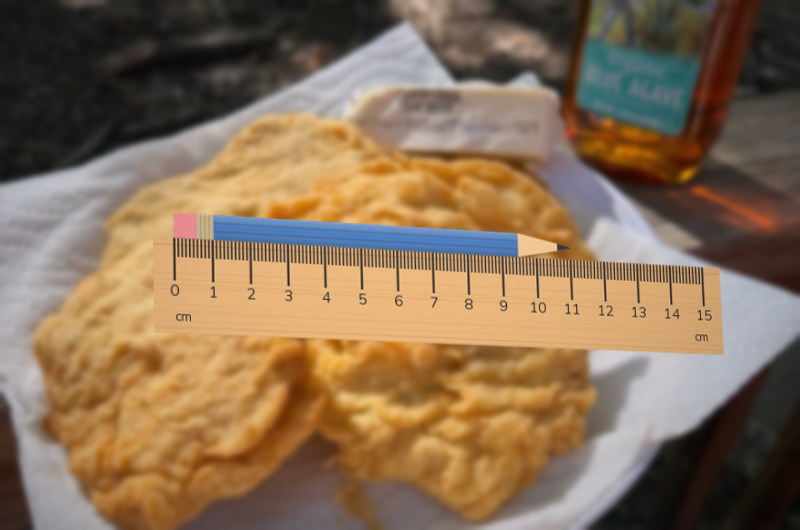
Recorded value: 11 cm
